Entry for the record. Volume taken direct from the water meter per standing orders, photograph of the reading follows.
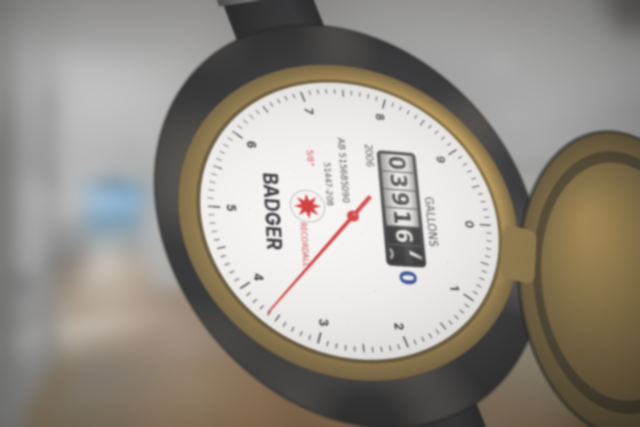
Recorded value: 391673.6 gal
